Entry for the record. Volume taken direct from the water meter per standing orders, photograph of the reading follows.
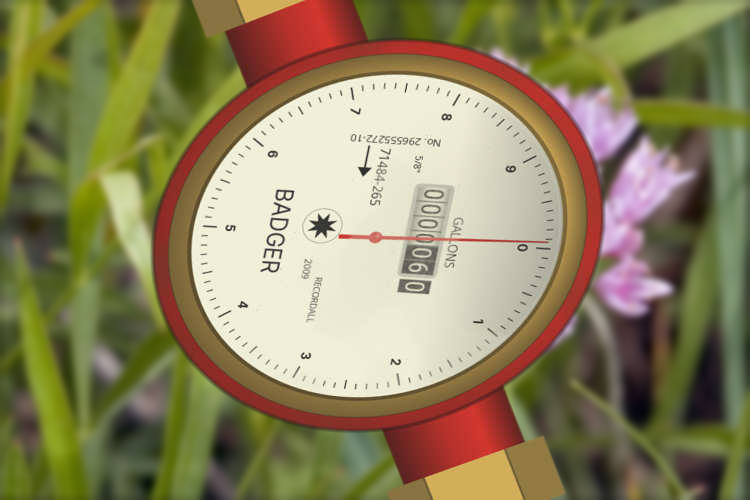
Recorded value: 59.9 gal
